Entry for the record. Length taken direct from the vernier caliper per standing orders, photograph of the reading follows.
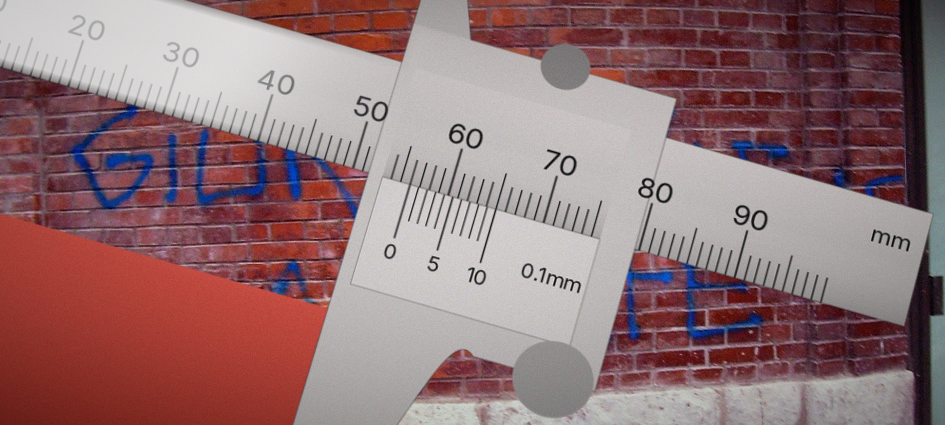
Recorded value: 56.0 mm
